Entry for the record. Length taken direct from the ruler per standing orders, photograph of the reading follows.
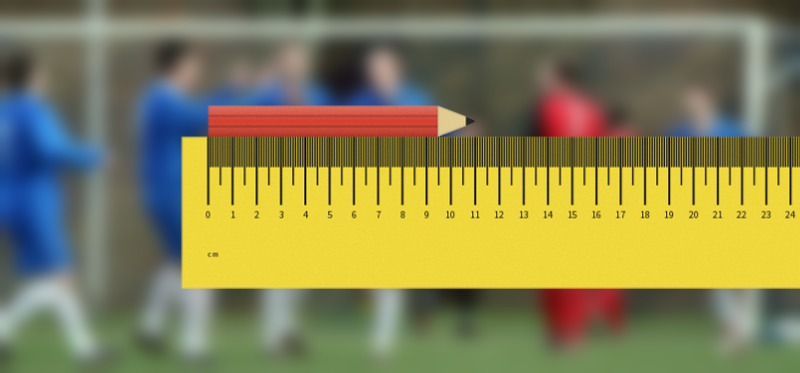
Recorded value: 11 cm
